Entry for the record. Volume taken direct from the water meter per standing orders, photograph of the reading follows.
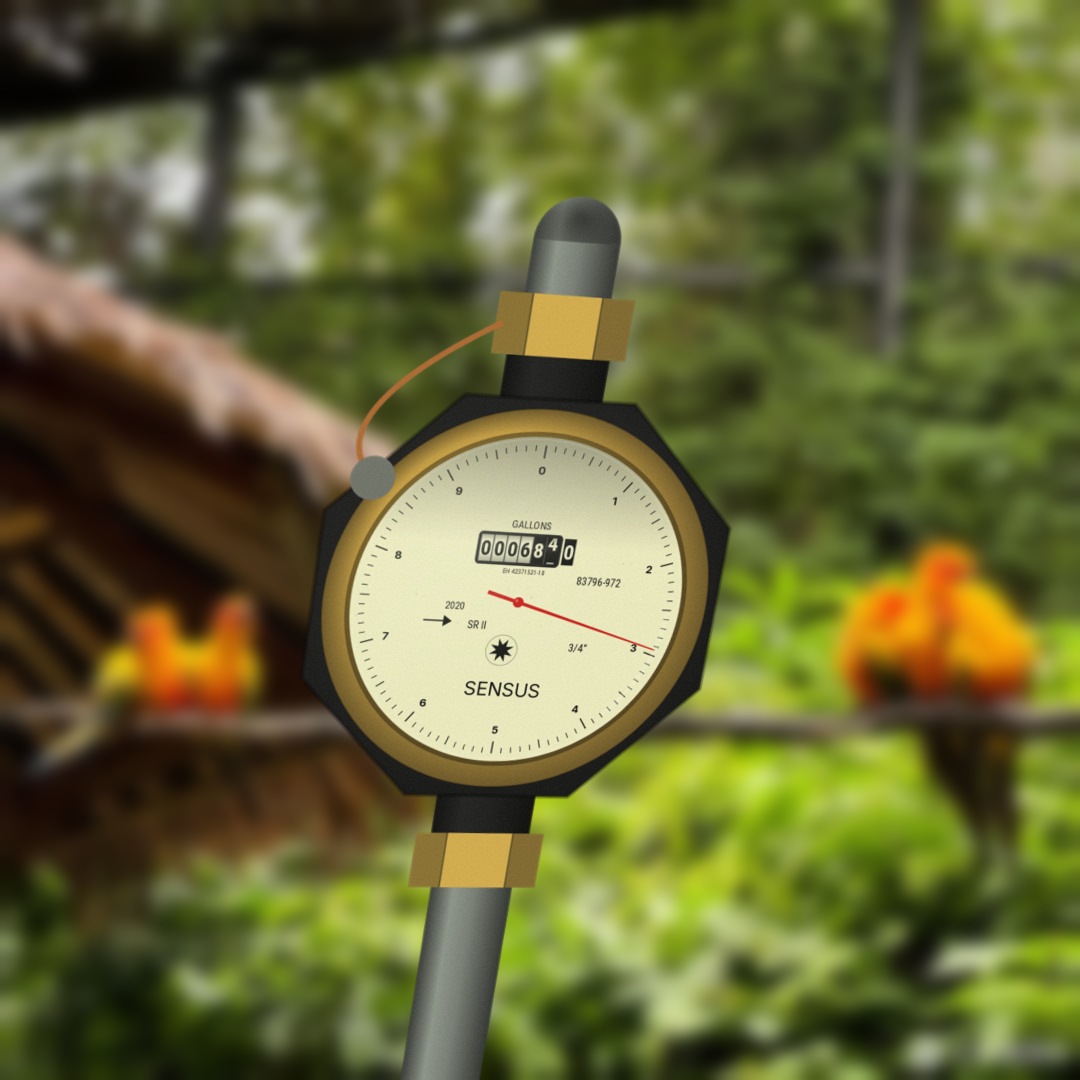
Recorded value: 6842.9 gal
